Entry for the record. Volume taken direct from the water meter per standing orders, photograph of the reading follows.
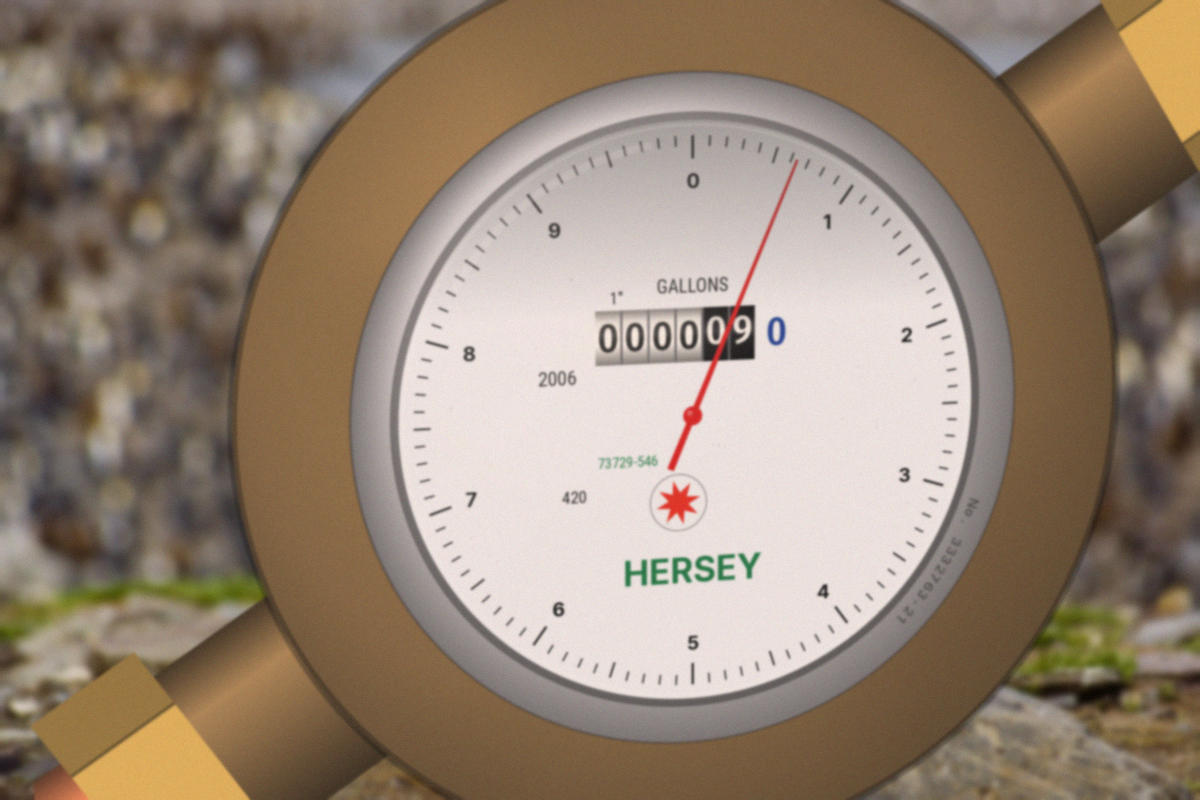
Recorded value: 90.6 gal
